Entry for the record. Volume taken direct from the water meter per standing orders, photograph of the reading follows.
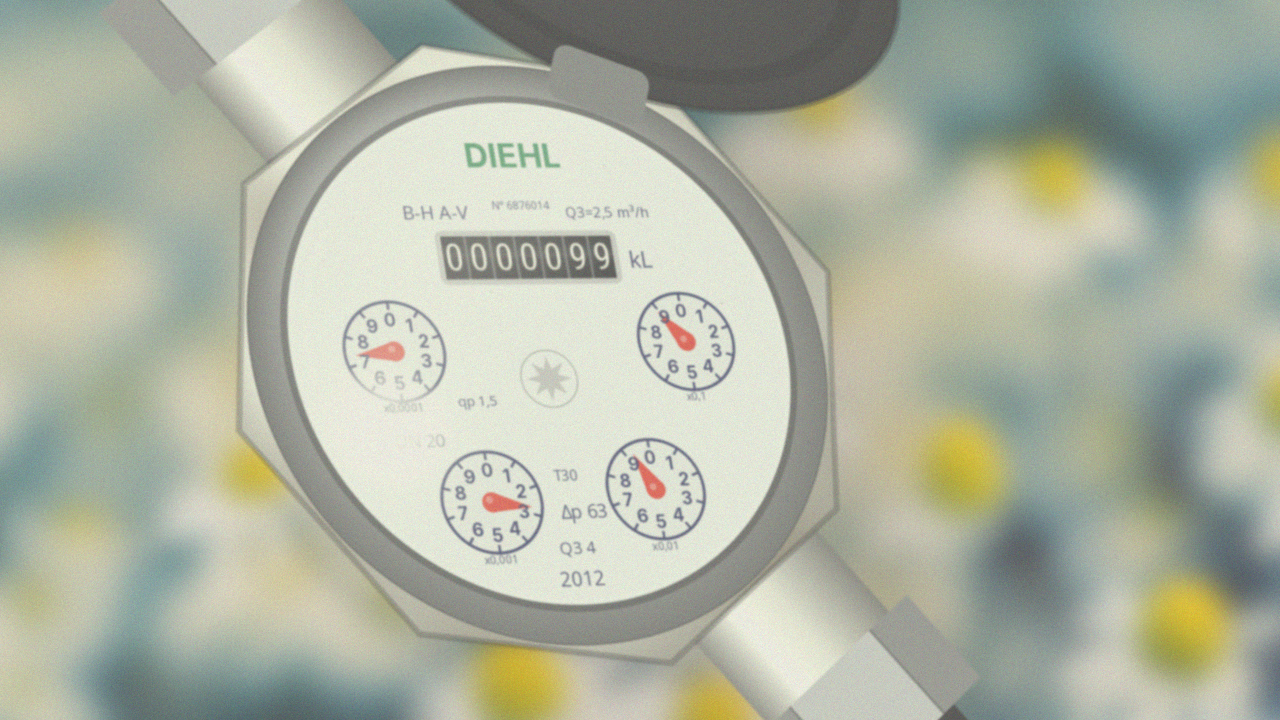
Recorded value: 99.8927 kL
